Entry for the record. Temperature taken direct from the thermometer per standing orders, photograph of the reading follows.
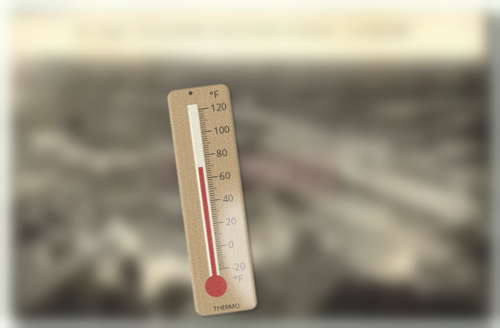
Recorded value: 70 °F
